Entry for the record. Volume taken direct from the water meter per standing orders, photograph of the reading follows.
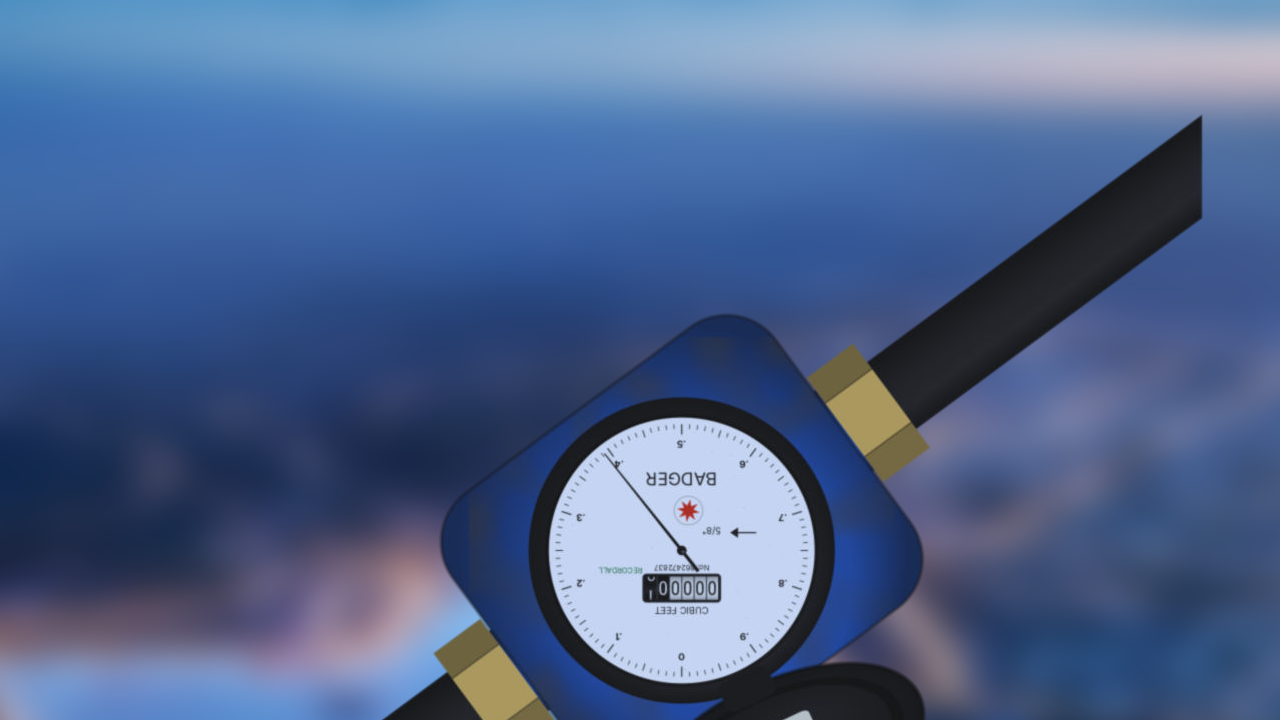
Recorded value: 1.39 ft³
